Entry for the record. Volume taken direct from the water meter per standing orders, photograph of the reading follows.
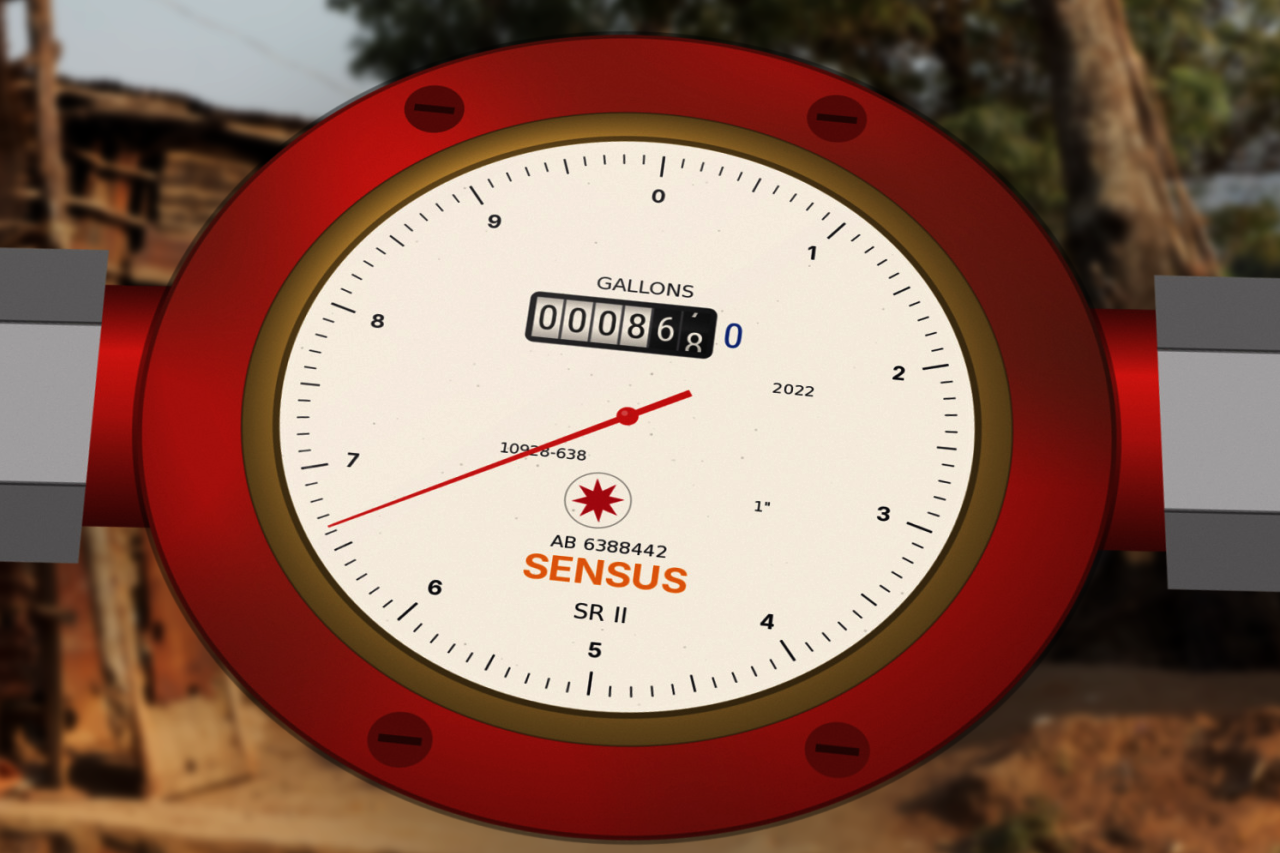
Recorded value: 8676.6 gal
